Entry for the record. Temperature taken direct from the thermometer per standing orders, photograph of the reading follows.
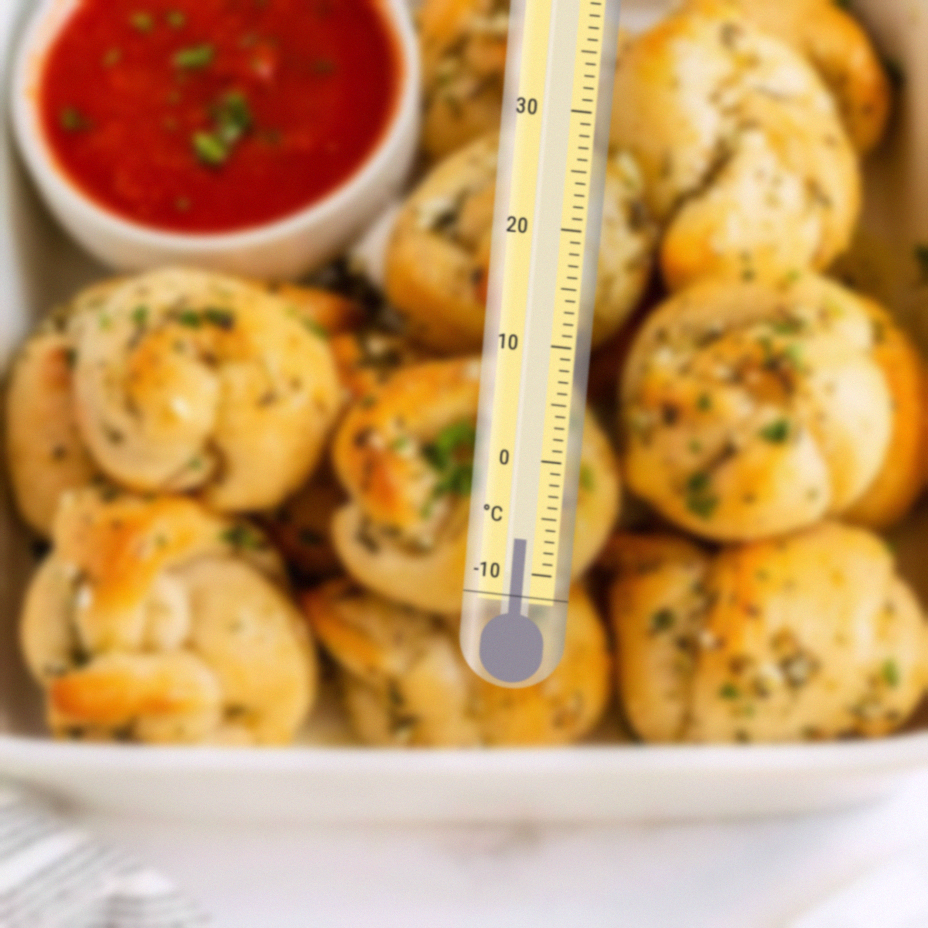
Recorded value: -7 °C
